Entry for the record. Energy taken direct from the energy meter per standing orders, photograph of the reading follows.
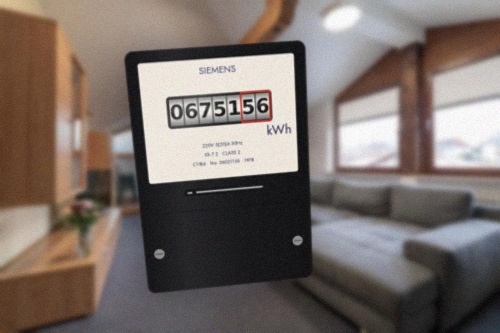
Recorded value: 6751.56 kWh
